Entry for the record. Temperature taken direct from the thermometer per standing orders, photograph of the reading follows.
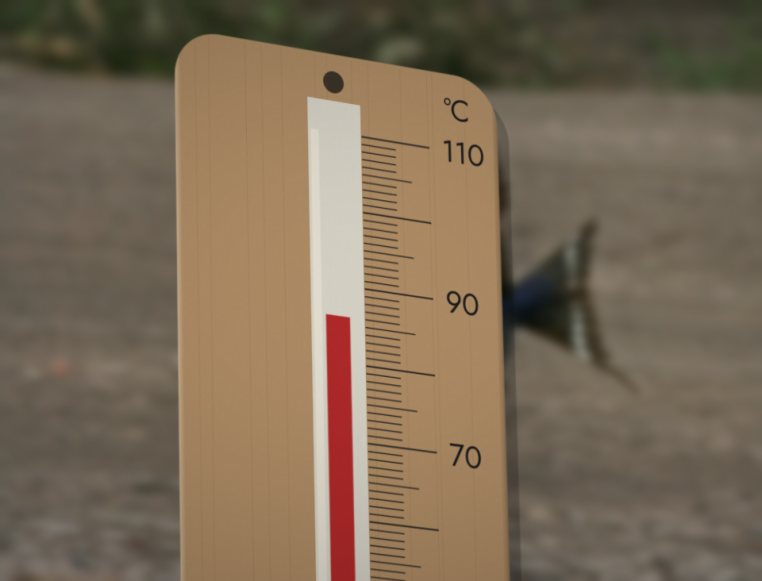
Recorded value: 86 °C
